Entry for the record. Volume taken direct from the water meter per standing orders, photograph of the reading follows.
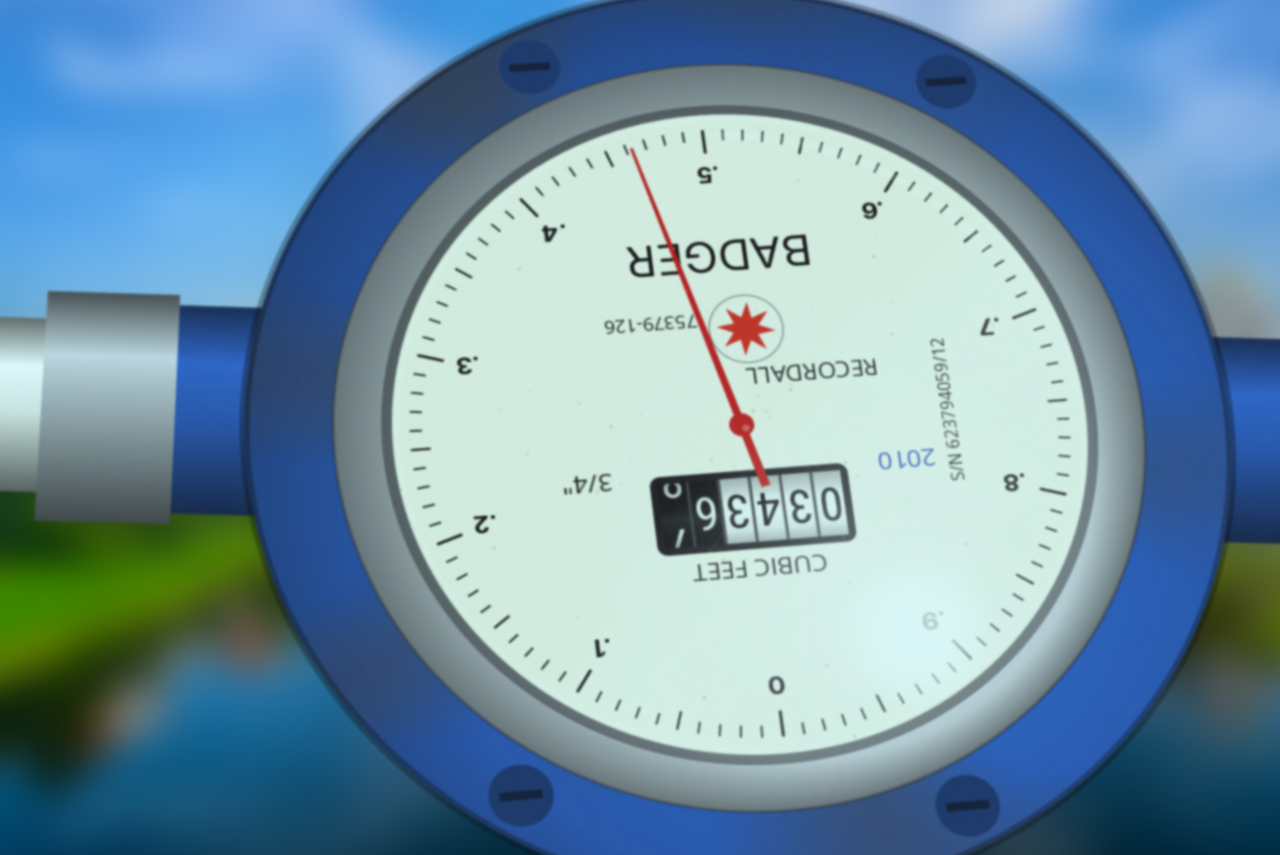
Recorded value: 34367.46 ft³
